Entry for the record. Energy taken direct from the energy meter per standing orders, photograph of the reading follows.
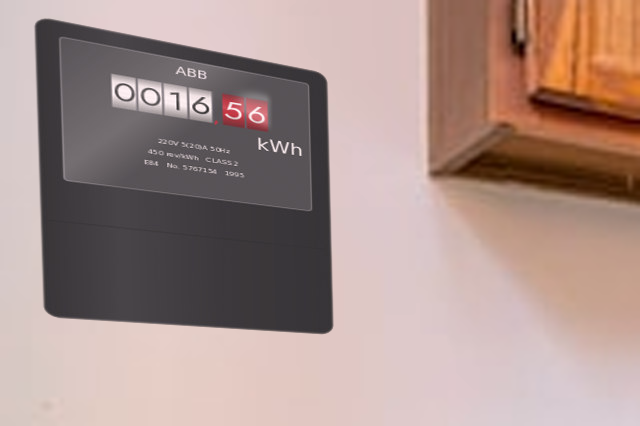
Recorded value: 16.56 kWh
